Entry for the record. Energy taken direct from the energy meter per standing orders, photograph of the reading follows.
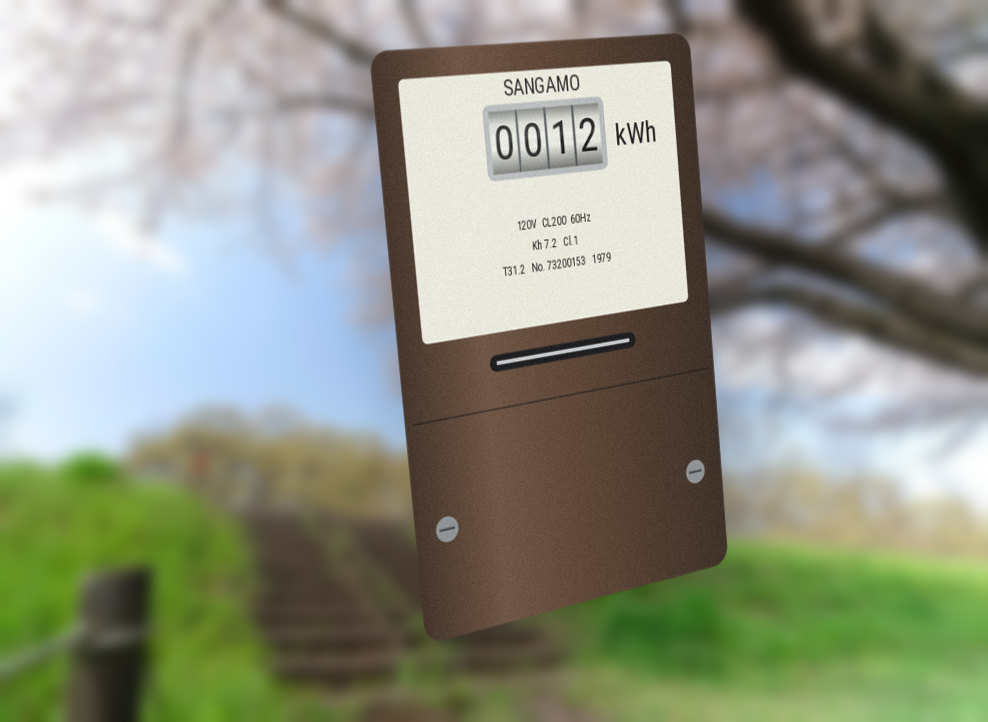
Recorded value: 12 kWh
